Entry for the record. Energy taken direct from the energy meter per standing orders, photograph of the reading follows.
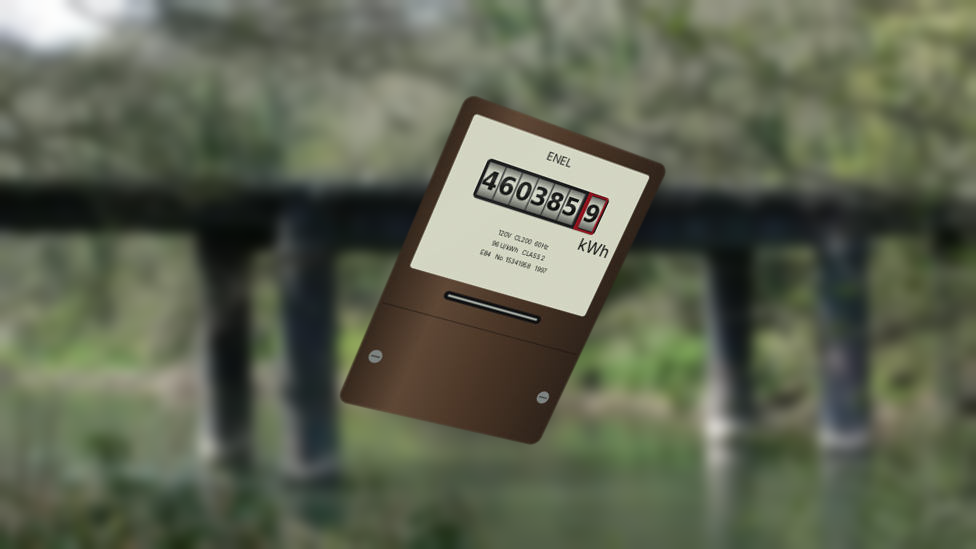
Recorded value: 460385.9 kWh
